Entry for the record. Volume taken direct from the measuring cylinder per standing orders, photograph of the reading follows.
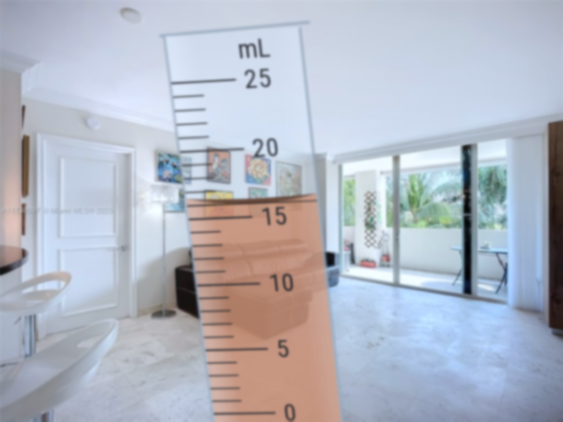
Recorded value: 16 mL
